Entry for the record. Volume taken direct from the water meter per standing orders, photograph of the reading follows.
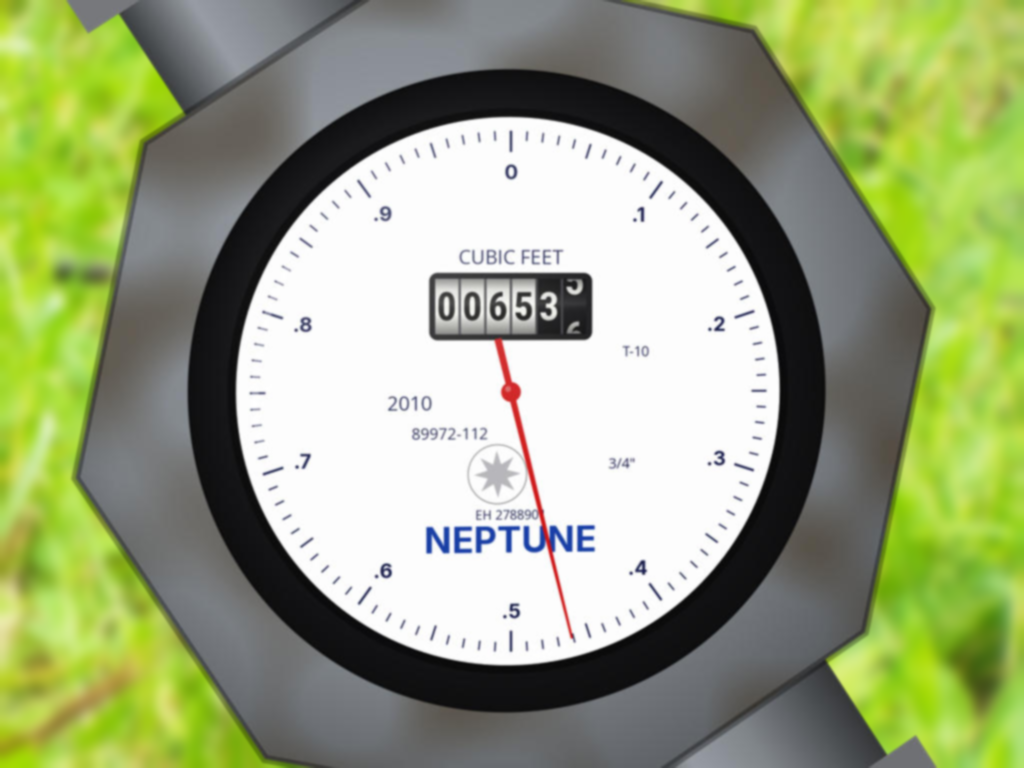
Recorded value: 6535.46 ft³
